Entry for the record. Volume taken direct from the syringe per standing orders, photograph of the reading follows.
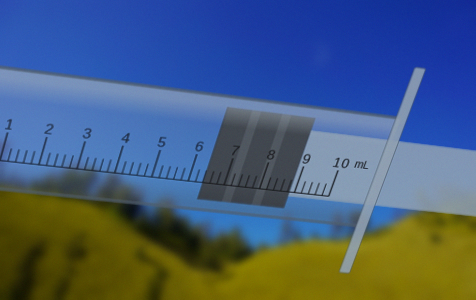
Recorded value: 6.4 mL
